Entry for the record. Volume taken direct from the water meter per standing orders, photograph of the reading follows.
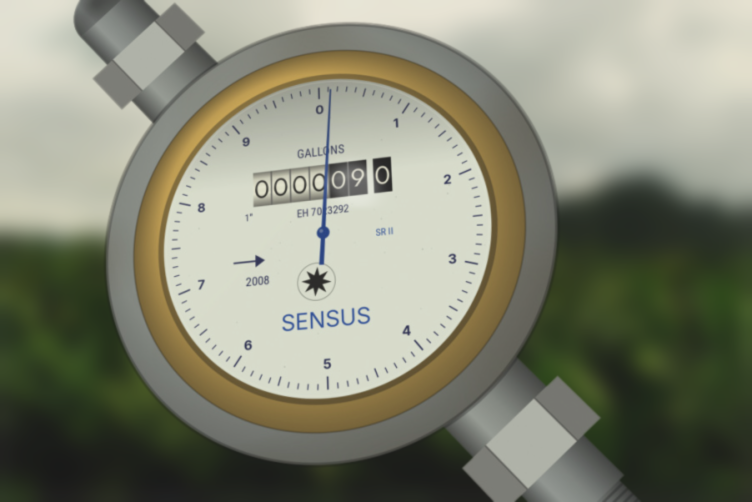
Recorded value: 90.1 gal
